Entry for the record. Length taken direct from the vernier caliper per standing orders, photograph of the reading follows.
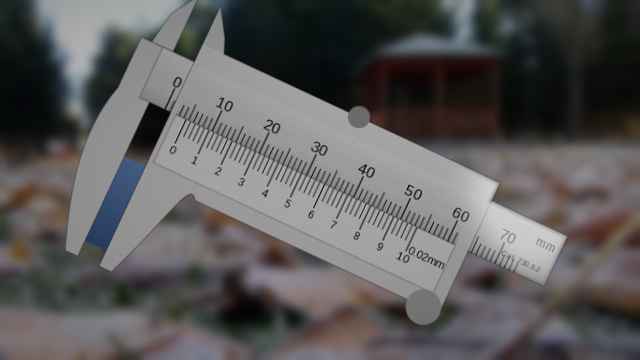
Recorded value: 4.5 mm
